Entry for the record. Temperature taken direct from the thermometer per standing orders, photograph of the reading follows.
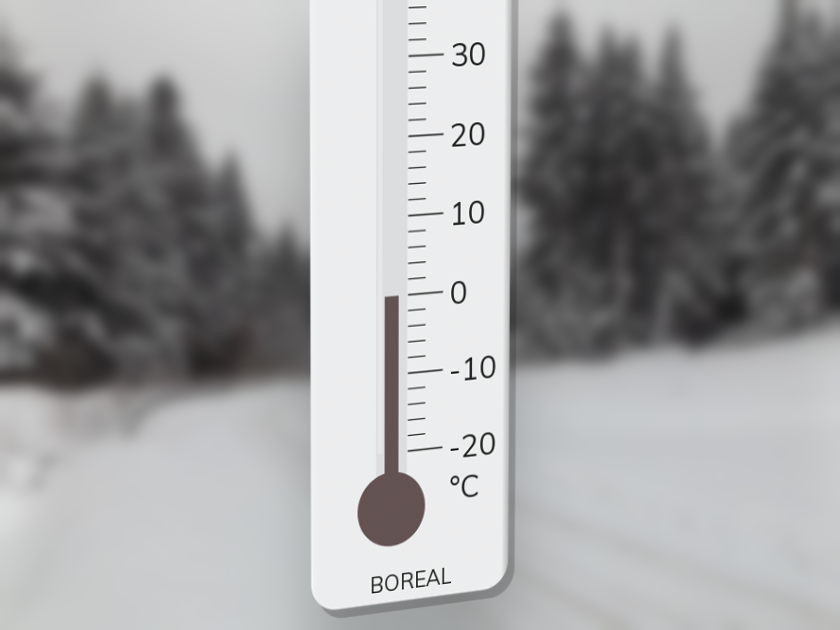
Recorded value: 0 °C
